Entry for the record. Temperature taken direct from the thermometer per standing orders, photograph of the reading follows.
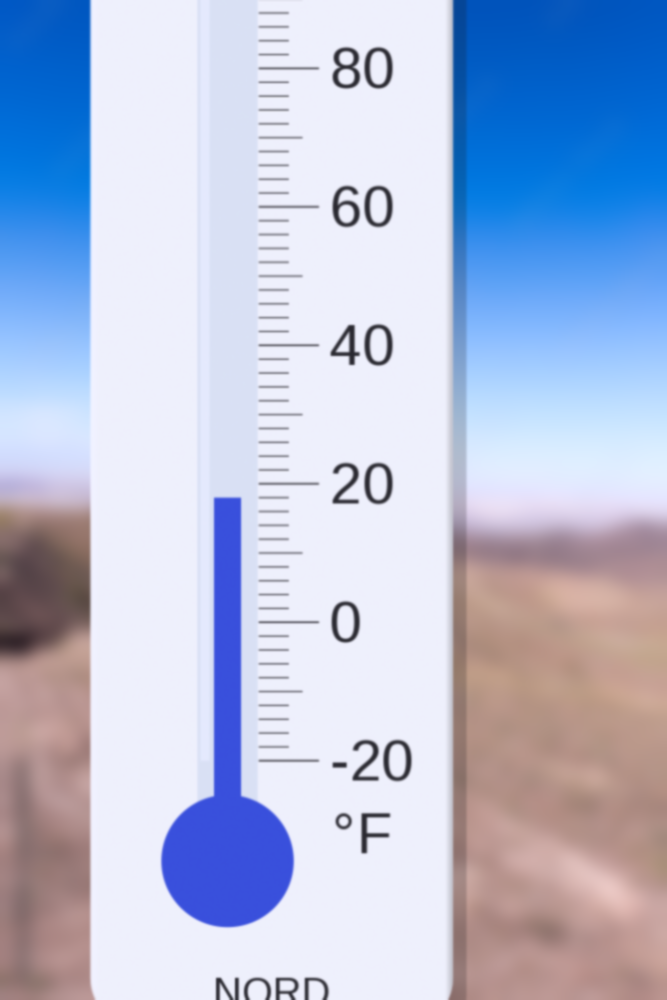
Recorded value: 18 °F
